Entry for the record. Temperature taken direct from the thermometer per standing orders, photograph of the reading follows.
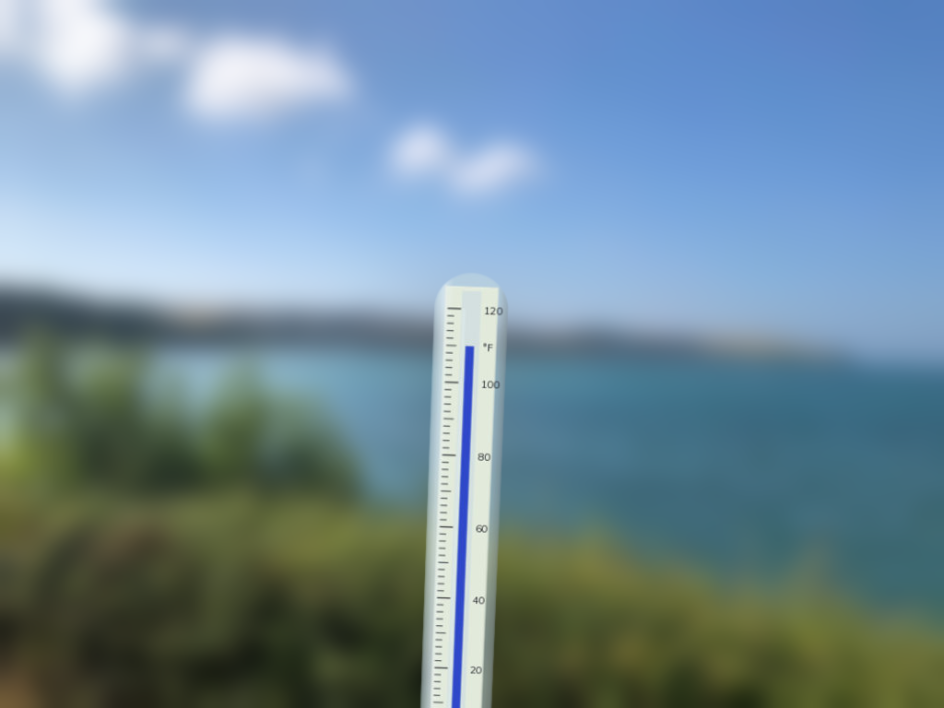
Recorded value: 110 °F
